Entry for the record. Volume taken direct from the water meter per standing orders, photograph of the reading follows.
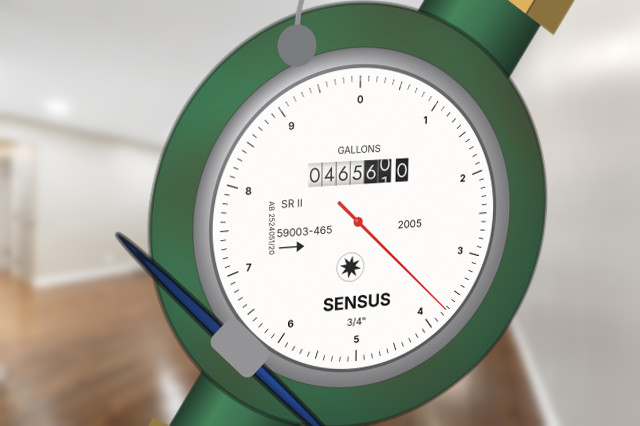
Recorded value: 465603.7 gal
